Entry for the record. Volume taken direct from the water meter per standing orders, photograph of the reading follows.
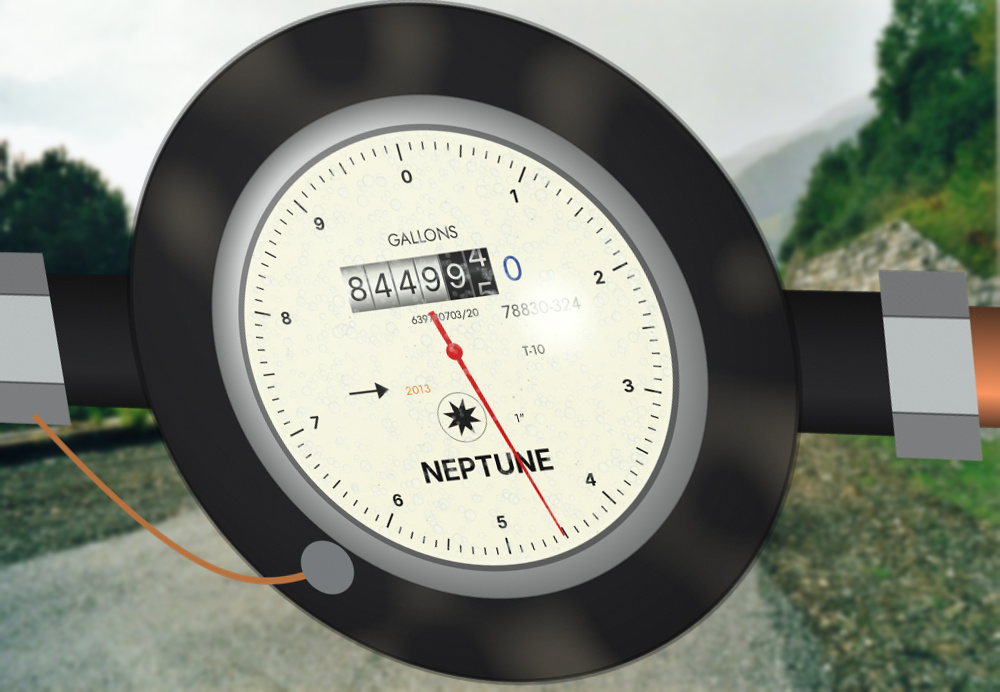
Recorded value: 8449944.5 gal
